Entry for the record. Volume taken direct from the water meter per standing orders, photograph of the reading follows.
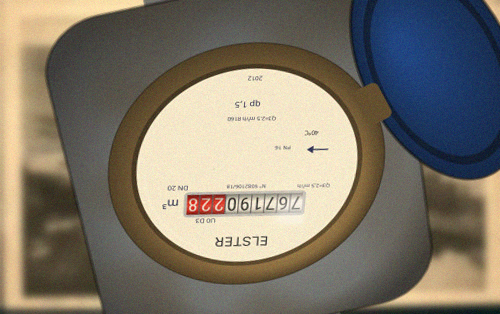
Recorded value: 767190.228 m³
